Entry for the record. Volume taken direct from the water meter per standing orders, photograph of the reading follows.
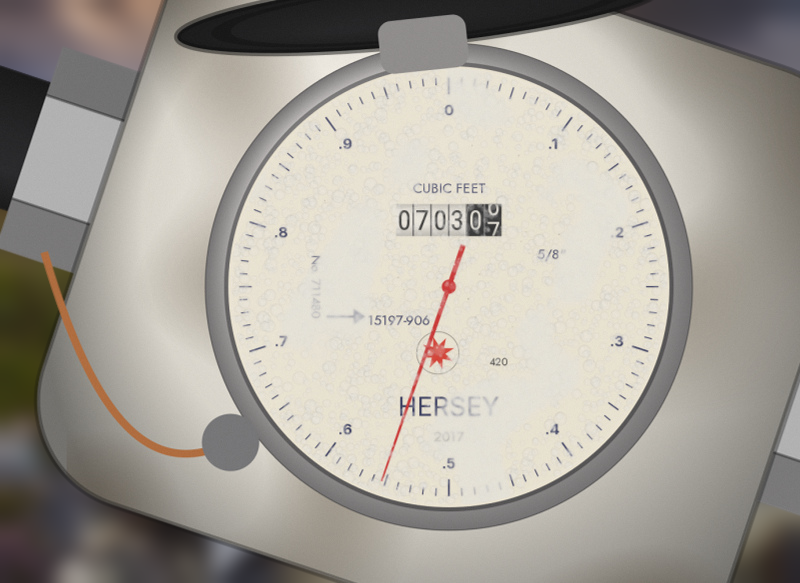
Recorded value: 70306.55 ft³
